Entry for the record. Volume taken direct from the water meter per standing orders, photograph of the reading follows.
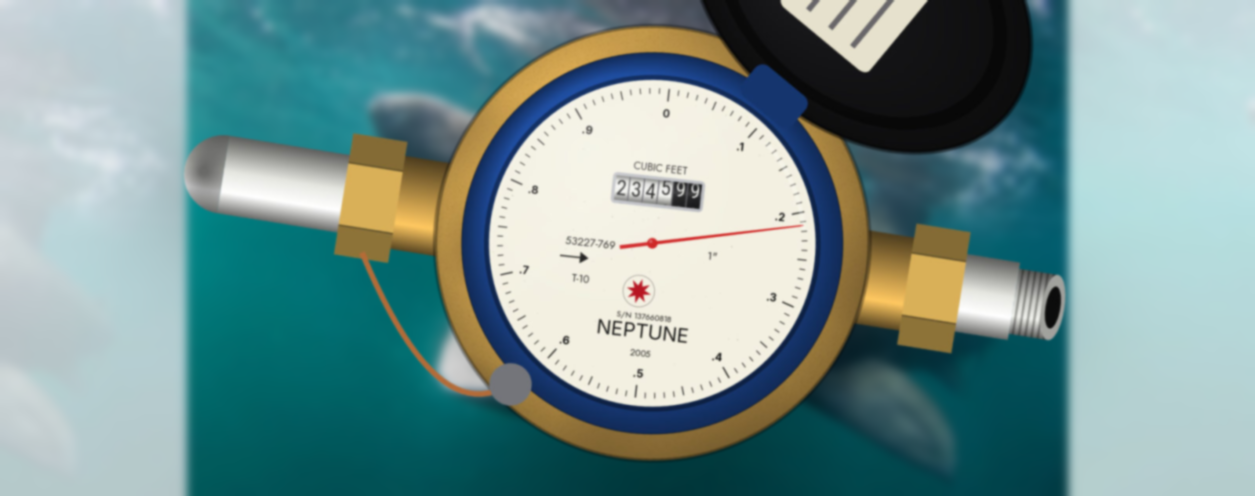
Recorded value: 234599.21 ft³
